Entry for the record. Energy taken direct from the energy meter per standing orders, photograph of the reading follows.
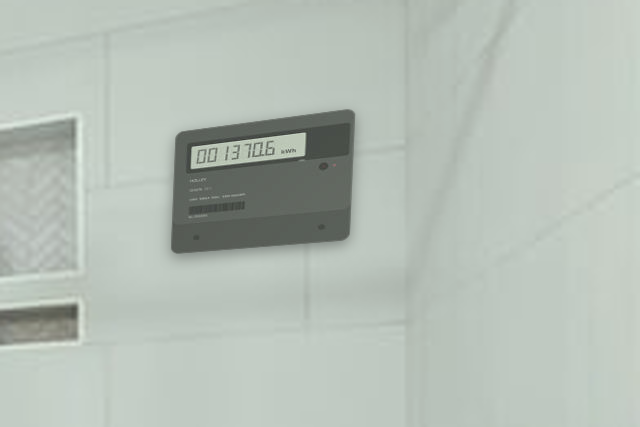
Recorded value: 1370.6 kWh
